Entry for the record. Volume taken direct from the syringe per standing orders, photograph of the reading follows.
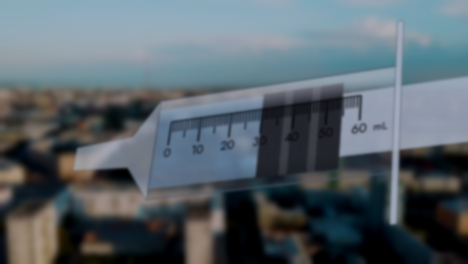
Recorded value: 30 mL
